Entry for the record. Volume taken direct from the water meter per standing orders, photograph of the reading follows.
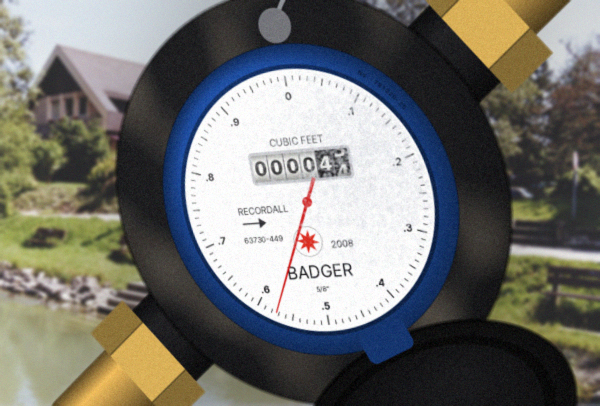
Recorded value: 43.57 ft³
